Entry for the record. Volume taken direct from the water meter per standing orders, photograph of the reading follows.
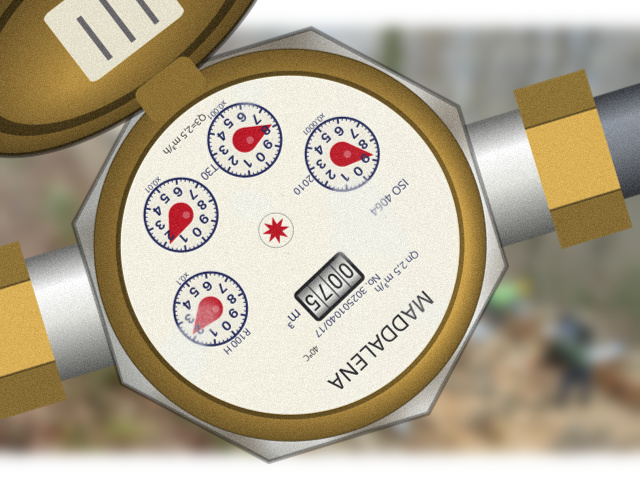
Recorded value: 75.2178 m³
